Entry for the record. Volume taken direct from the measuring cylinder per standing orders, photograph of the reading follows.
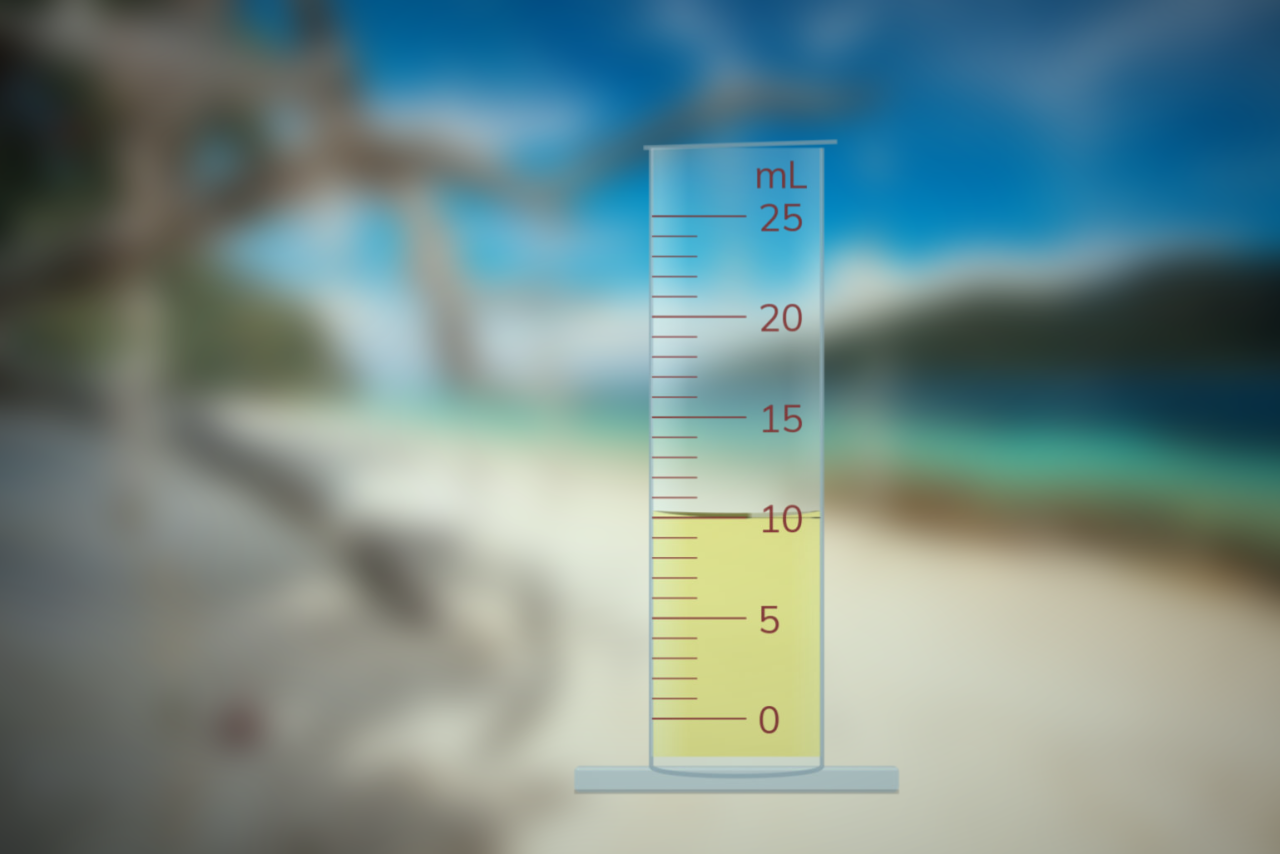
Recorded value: 10 mL
